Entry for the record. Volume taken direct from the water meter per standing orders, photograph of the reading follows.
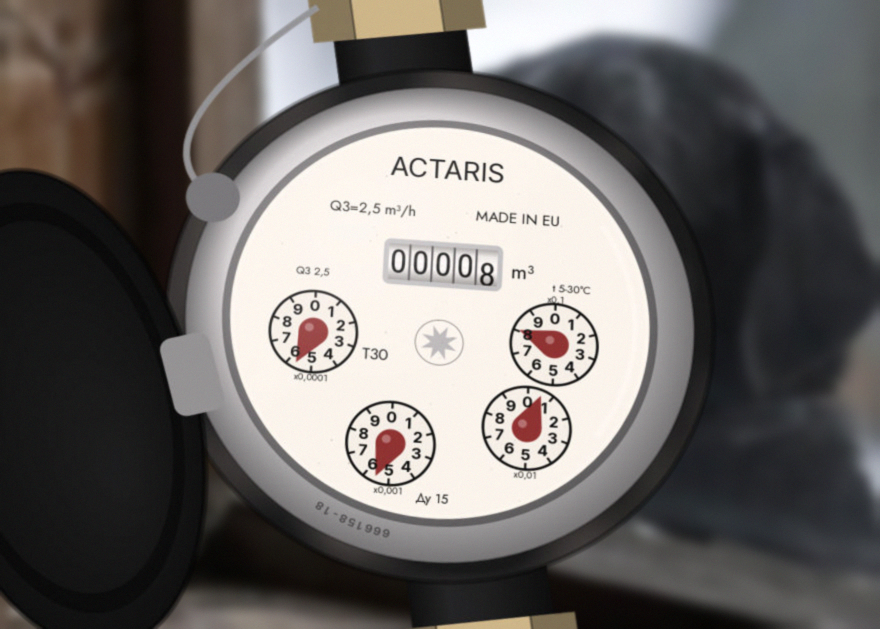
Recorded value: 7.8055 m³
